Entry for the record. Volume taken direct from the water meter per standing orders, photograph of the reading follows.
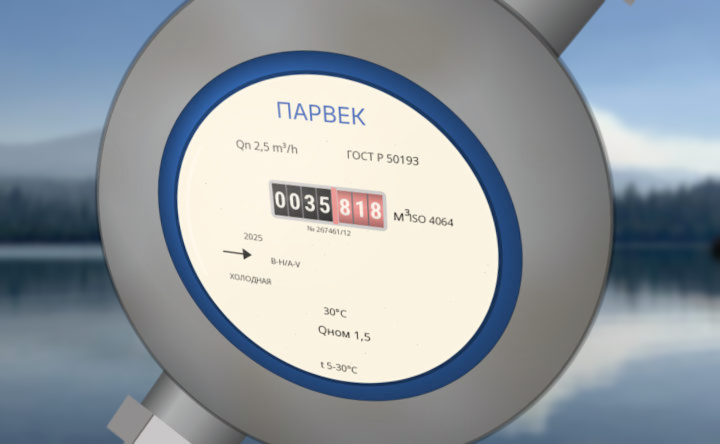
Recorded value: 35.818 m³
